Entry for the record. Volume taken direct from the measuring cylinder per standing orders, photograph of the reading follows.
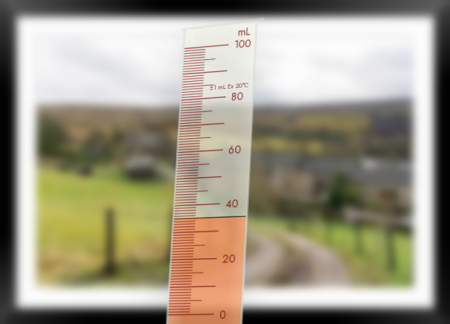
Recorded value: 35 mL
